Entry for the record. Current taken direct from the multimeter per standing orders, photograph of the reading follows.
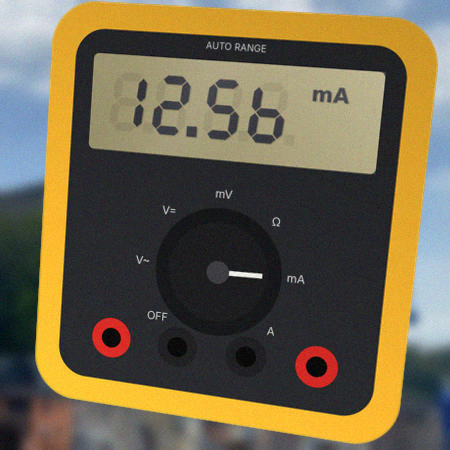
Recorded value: 12.56 mA
